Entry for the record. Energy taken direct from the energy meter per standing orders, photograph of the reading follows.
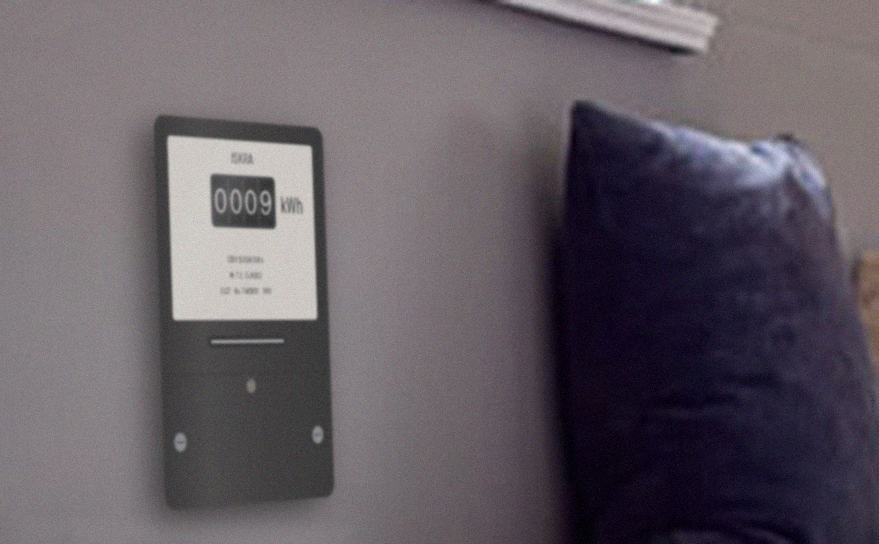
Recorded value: 9 kWh
